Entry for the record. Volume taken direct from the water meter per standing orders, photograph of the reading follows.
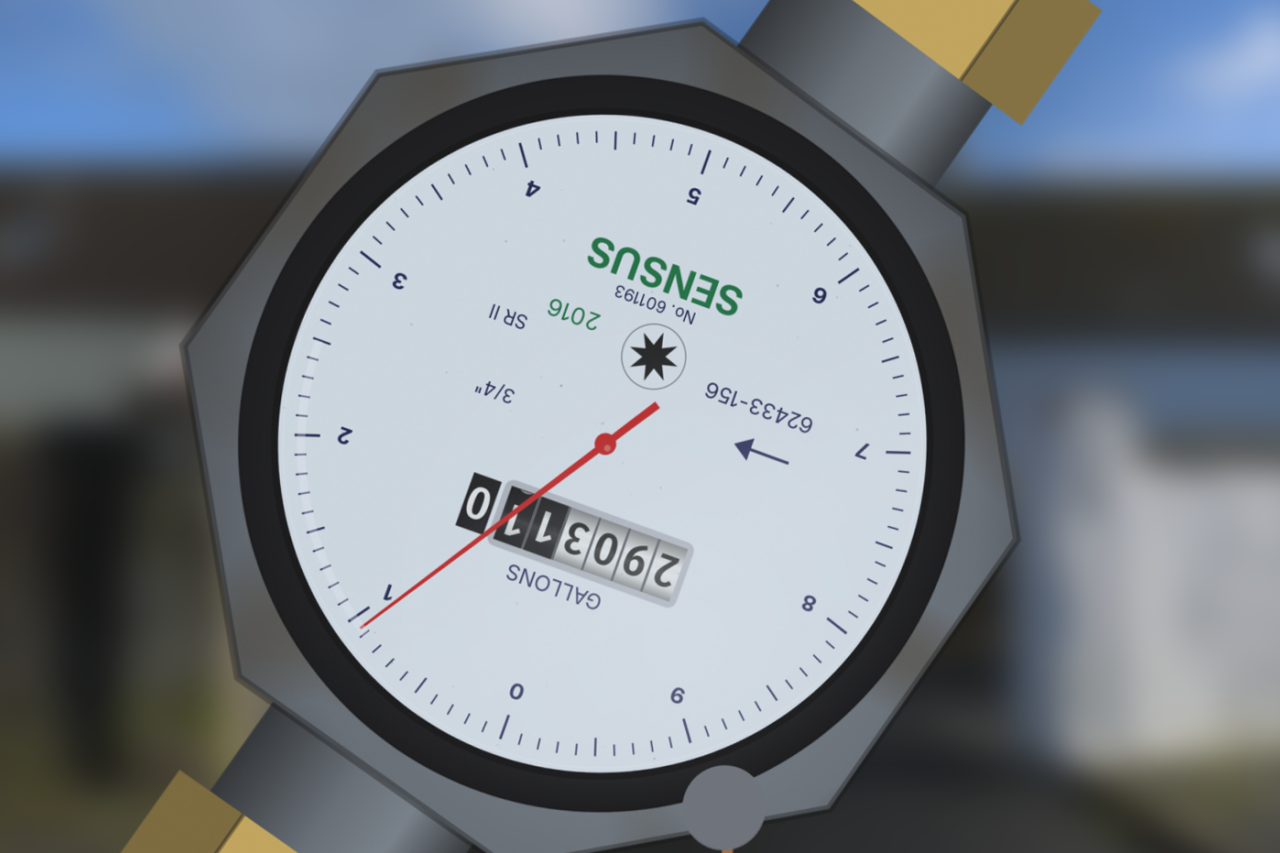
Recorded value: 2903110.9 gal
